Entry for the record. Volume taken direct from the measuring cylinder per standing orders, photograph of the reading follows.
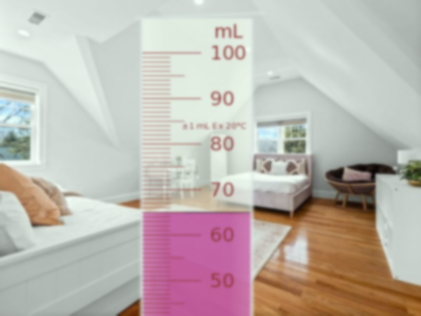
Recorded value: 65 mL
